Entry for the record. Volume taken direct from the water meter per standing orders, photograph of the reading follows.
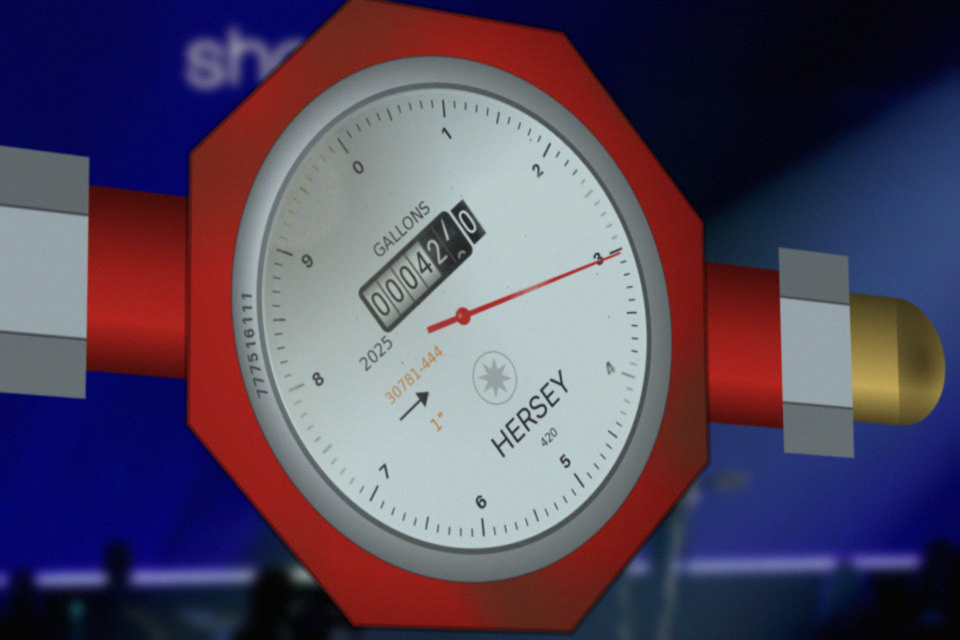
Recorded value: 4273.0 gal
